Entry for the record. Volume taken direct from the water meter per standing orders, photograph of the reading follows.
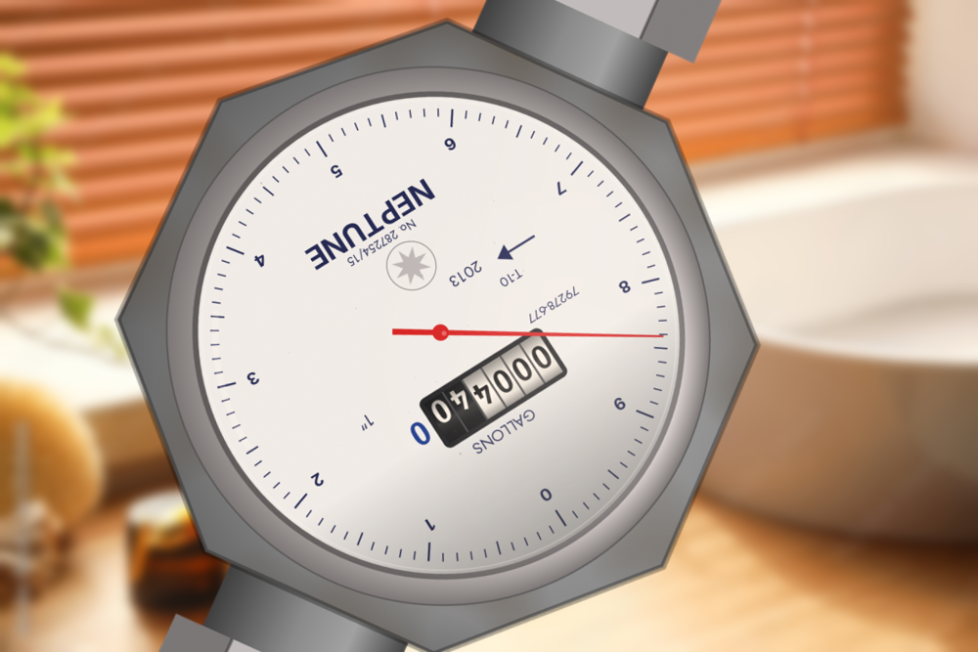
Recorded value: 4398.4 gal
